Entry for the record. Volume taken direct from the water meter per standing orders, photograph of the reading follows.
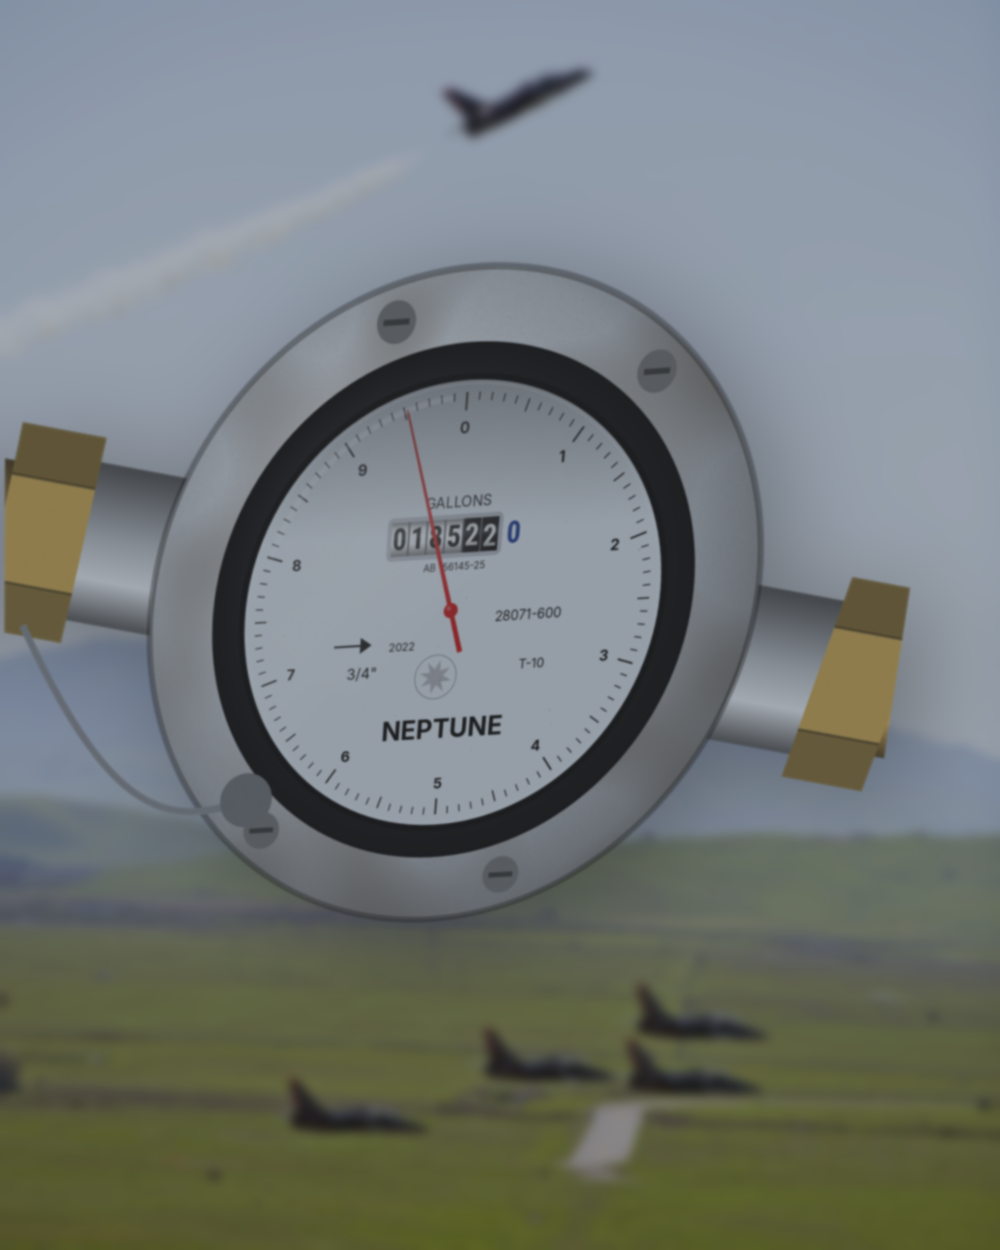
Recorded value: 185219.5 gal
